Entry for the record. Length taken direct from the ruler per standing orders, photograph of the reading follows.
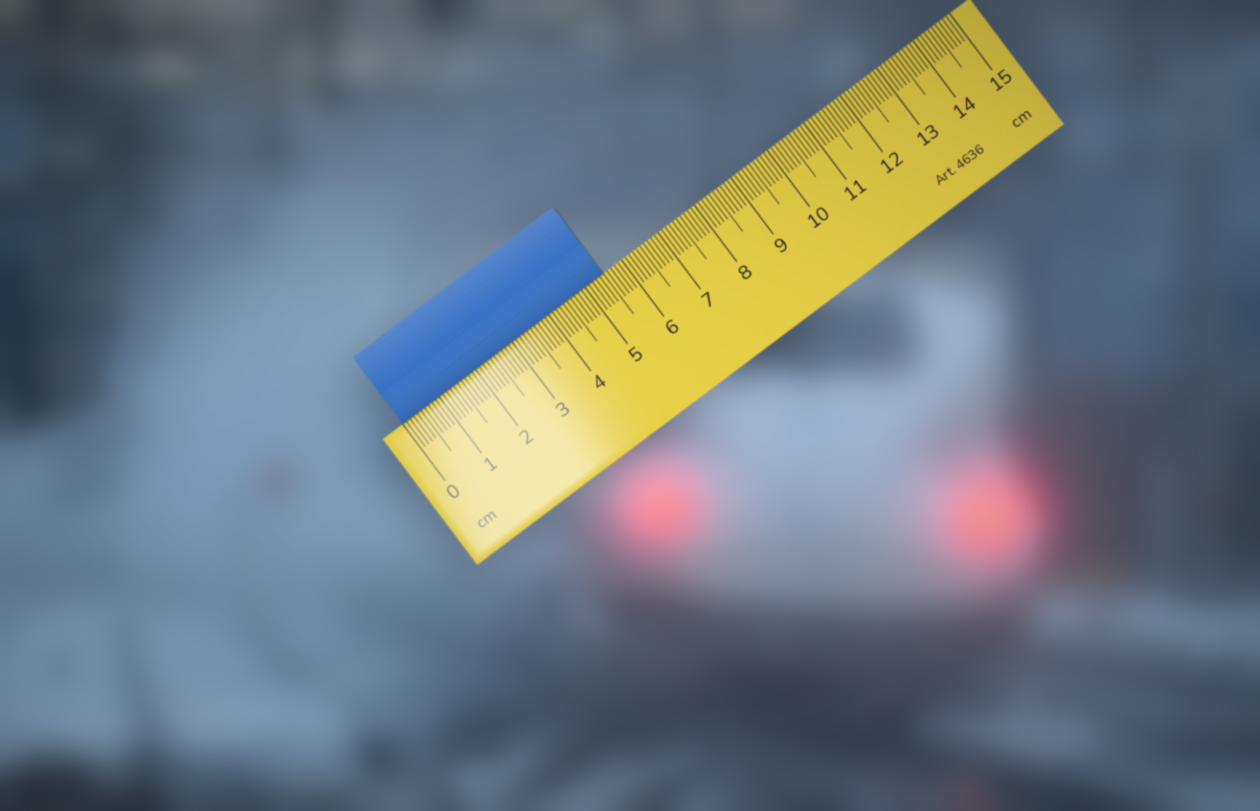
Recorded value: 5.5 cm
